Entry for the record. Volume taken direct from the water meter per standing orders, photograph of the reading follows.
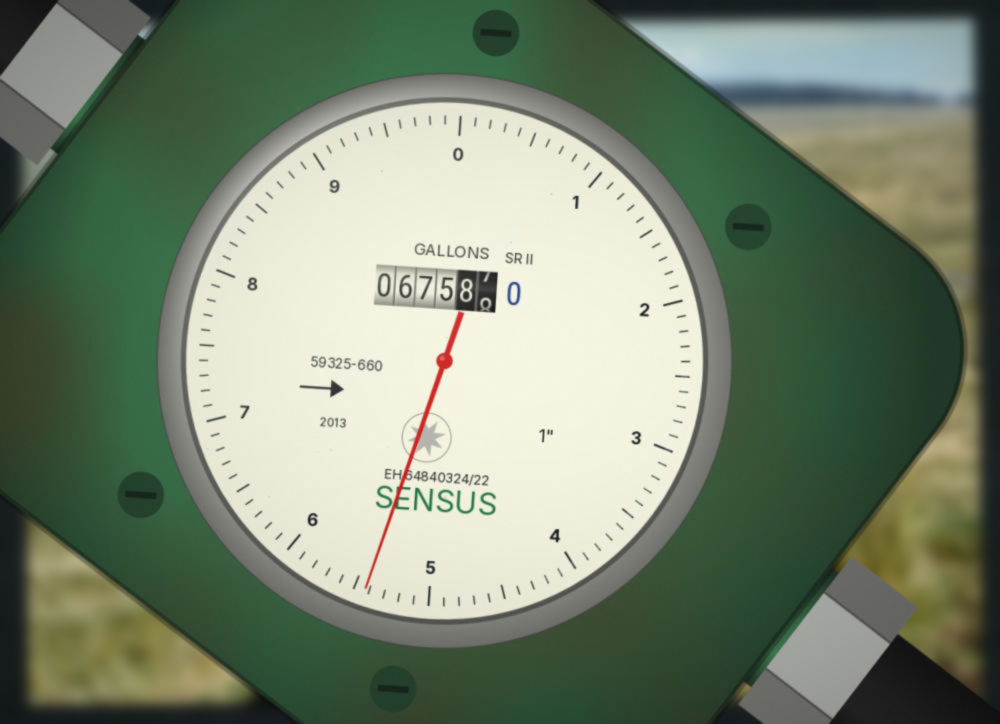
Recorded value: 675875.4 gal
